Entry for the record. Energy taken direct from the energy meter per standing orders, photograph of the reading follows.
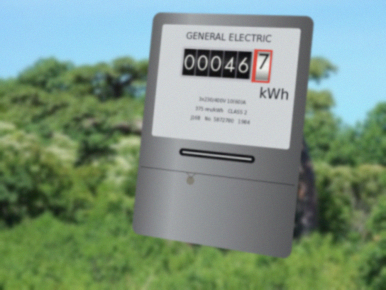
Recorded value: 46.7 kWh
